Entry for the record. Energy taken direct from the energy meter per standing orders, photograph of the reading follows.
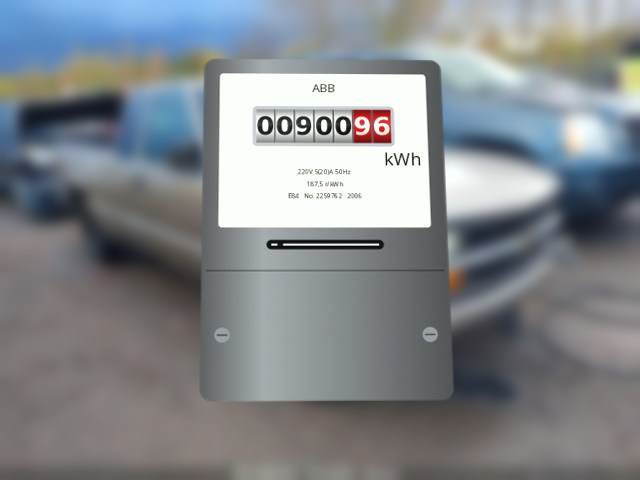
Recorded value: 900.96 kWh
